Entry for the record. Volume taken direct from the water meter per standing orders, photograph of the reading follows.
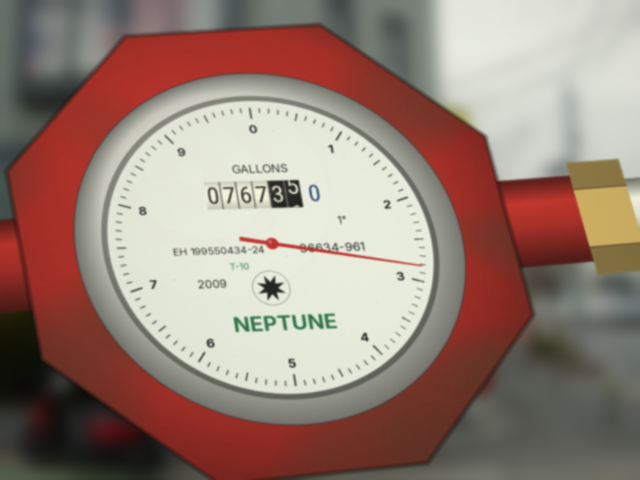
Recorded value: 767352.8 gal
